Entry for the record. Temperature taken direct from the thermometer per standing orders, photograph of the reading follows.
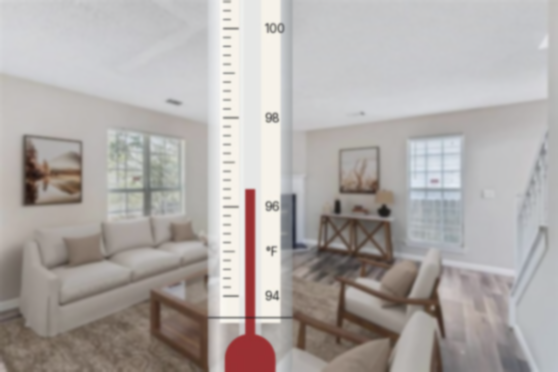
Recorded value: 96.4 °F
